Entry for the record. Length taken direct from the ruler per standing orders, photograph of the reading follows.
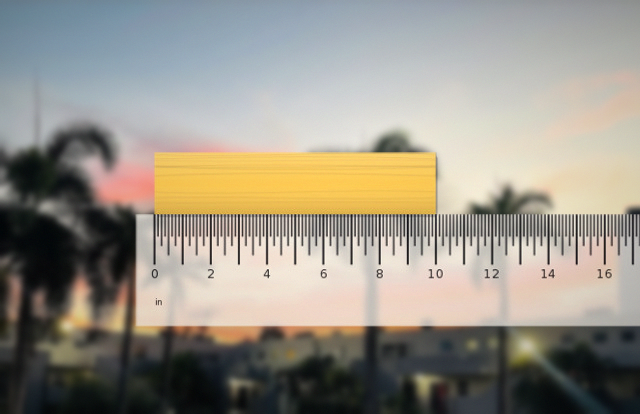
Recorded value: 10 in
